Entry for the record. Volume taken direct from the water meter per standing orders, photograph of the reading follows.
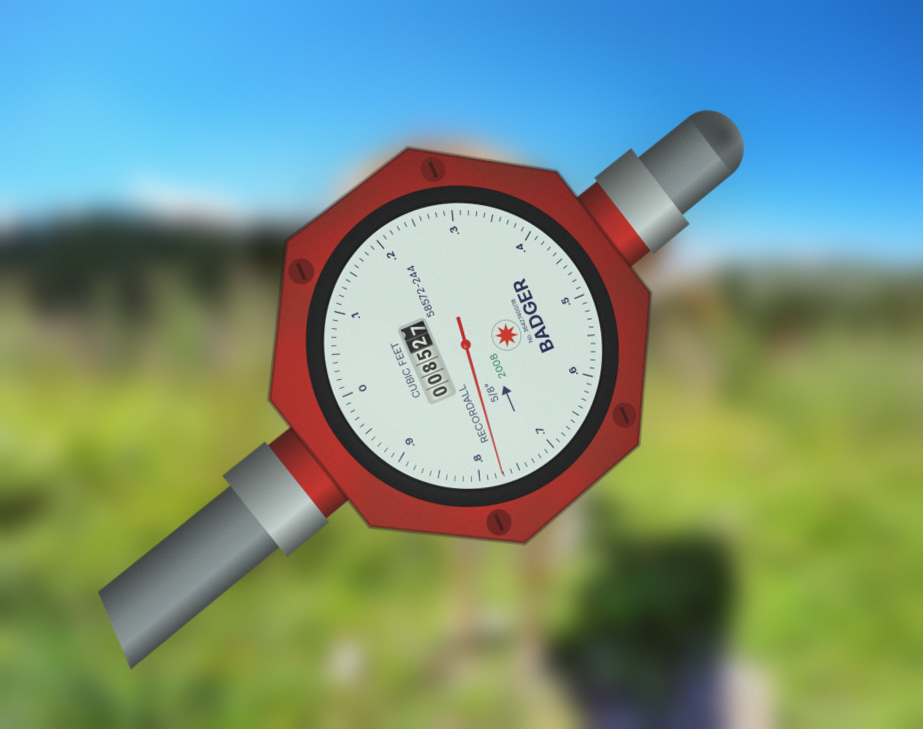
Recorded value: 8526.77 ft³
